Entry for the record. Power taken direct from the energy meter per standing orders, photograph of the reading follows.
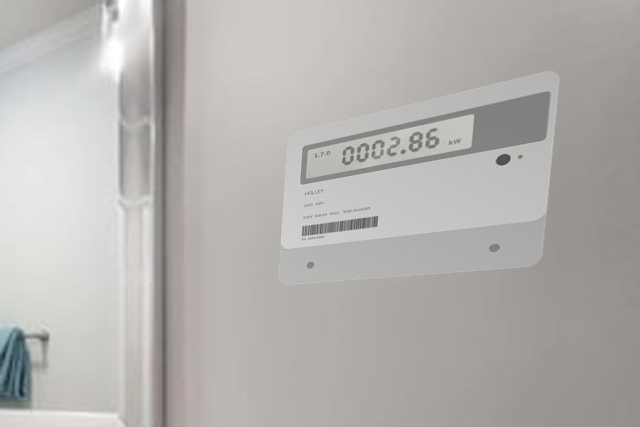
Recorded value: 2.86 kW
